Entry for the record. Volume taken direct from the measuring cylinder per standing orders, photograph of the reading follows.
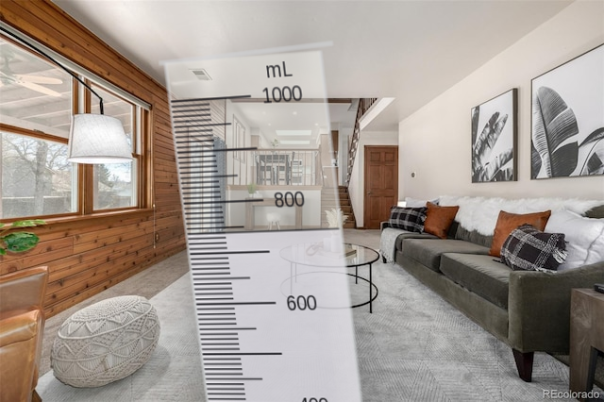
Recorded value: 740 mL
